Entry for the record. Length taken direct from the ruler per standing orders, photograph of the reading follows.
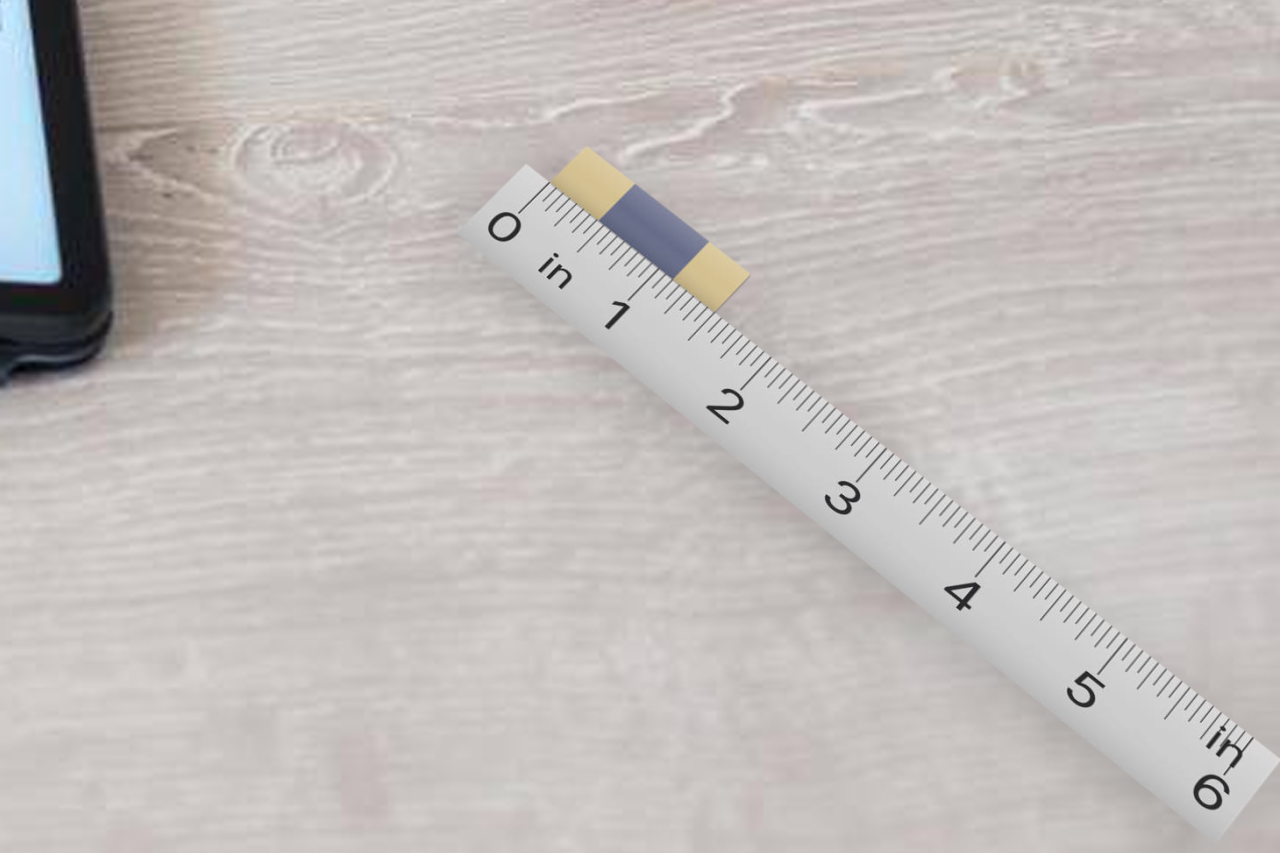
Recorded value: 1.5 in
